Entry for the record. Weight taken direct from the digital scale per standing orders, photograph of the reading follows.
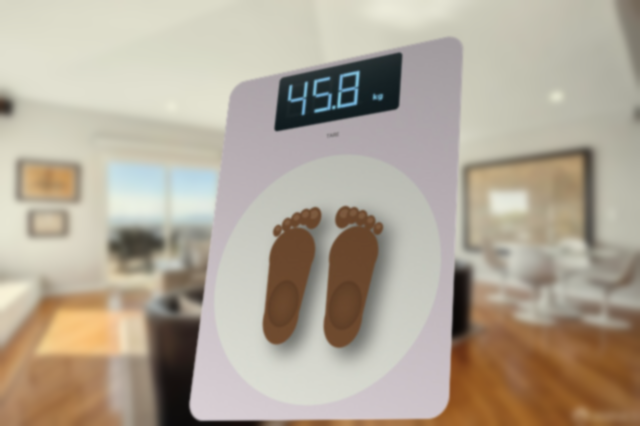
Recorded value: 45.8 kg
